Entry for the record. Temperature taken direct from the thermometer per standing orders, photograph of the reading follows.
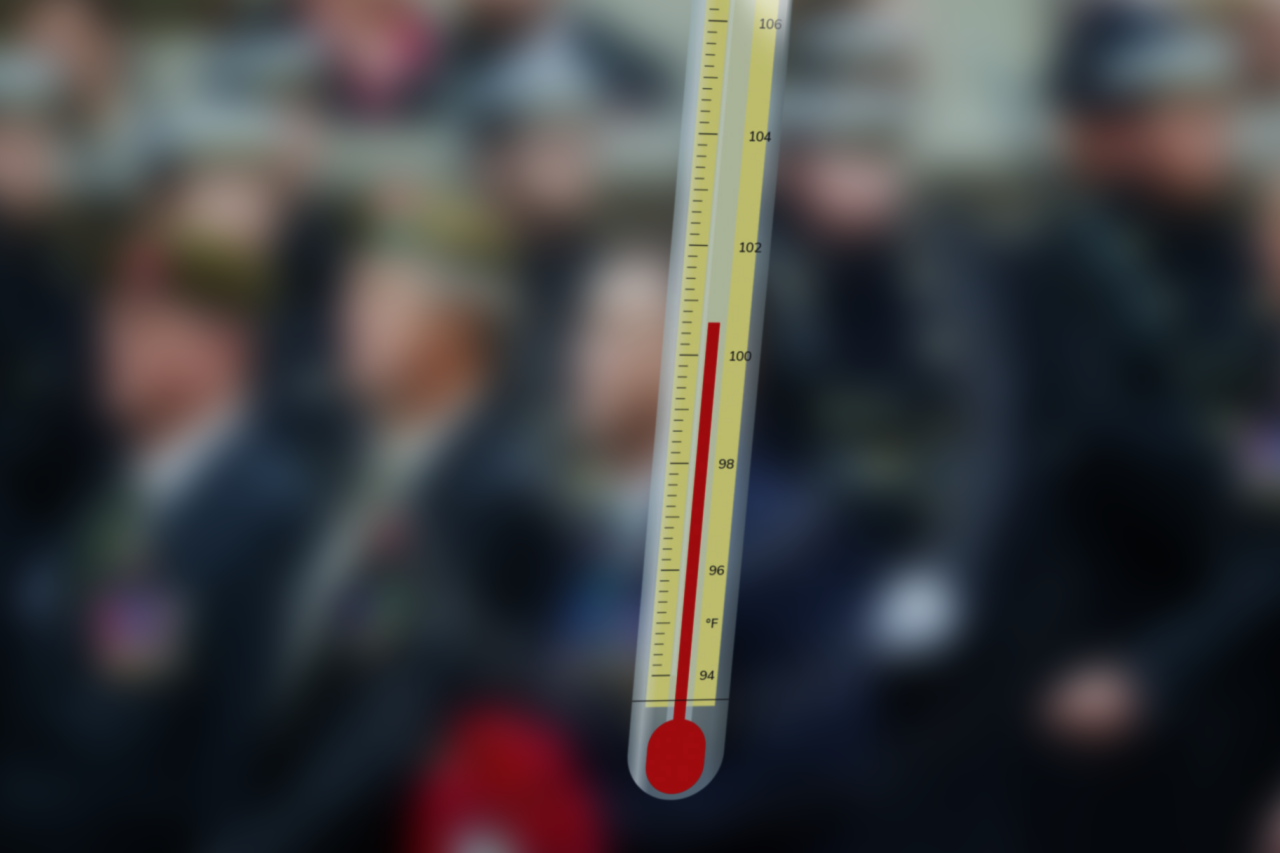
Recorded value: 100.6 °F
